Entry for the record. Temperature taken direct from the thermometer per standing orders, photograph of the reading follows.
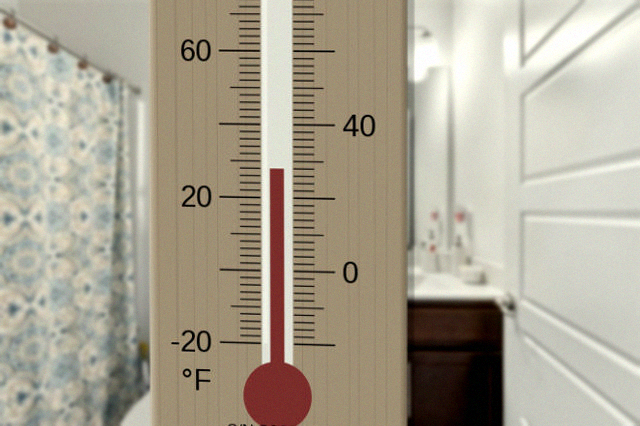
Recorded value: 28 °F
